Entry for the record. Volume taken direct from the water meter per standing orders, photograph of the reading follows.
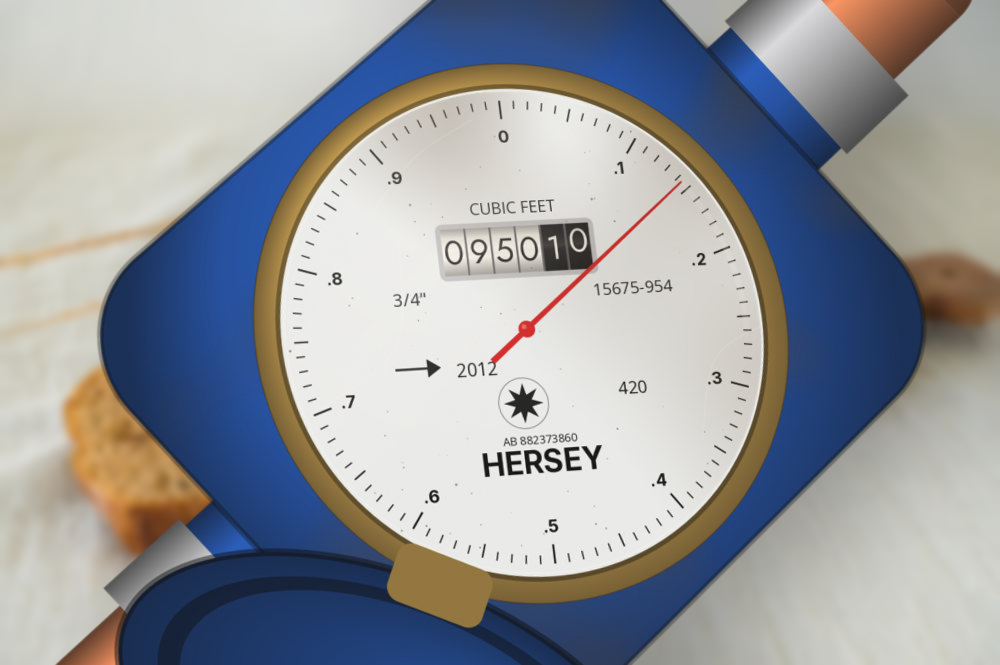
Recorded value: 95010.14 ft³
